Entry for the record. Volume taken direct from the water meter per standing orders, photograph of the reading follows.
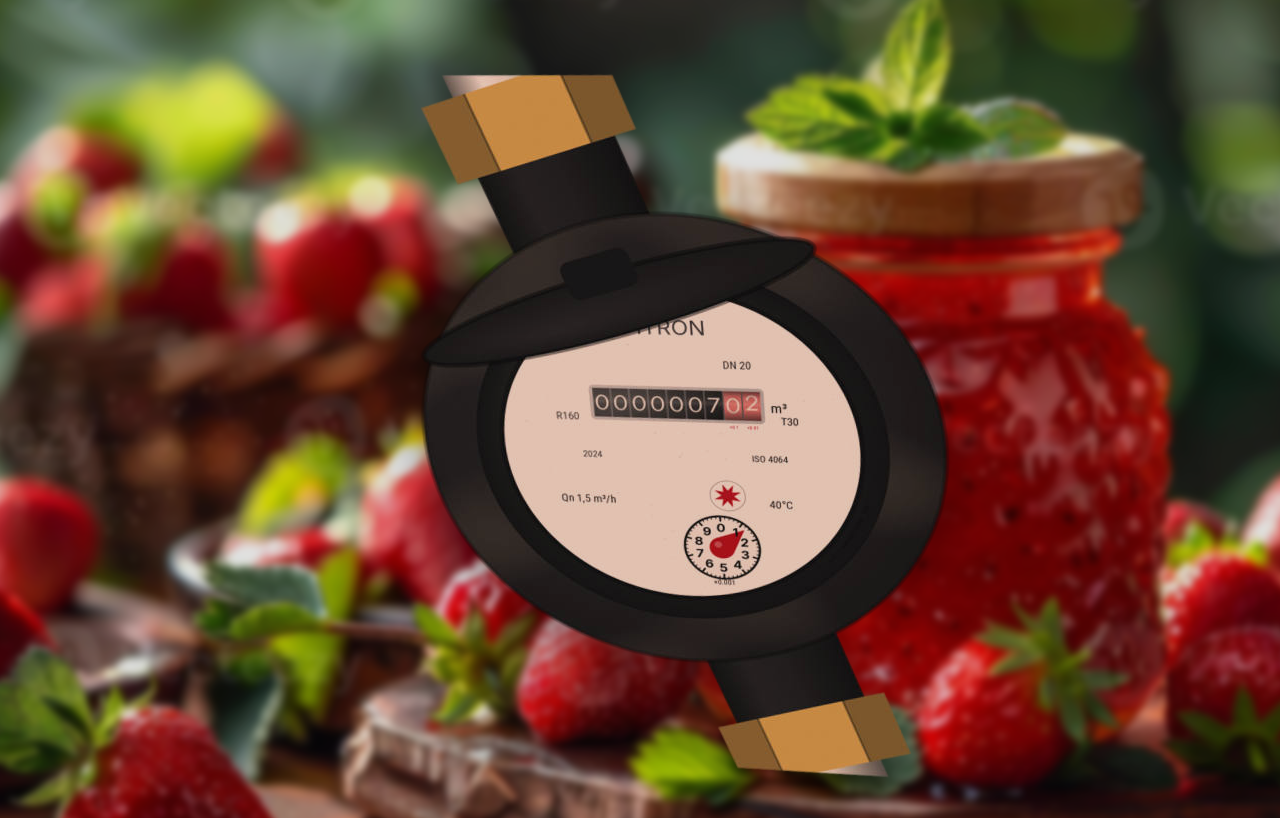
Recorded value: 7.021 m³
